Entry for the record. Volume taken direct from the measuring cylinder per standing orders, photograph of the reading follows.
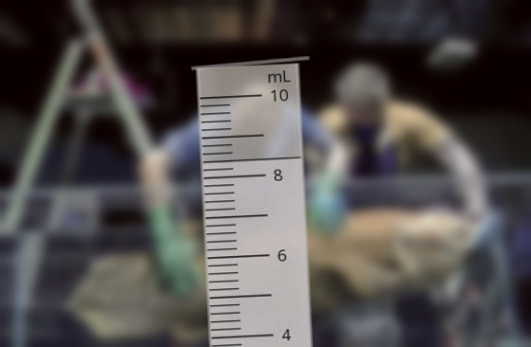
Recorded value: 8.4 mL
